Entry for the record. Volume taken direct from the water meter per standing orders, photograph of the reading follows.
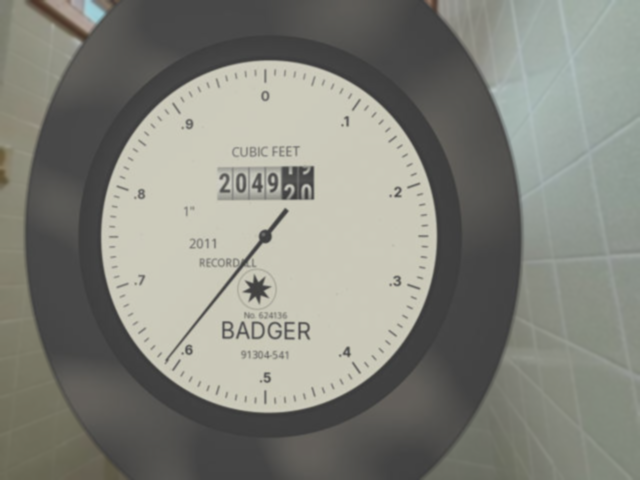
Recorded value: 204919.61 ft³
